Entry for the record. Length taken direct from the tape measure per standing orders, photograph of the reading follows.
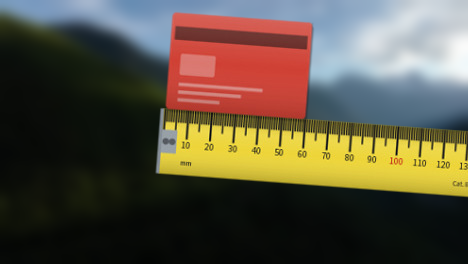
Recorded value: 60 mm
